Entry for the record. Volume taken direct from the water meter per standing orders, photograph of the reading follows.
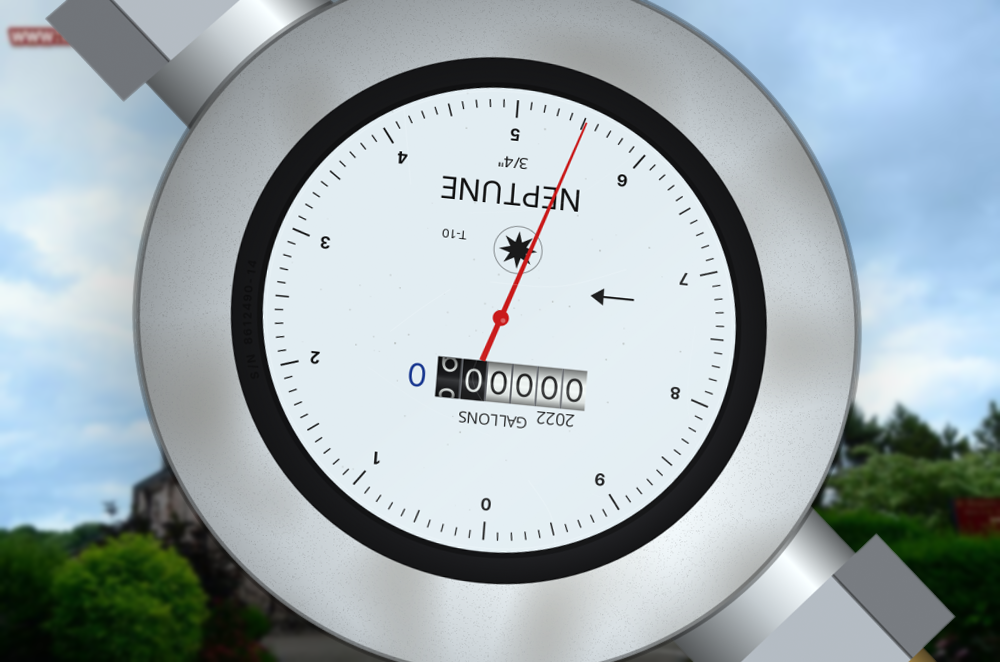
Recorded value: 85.5 gal
